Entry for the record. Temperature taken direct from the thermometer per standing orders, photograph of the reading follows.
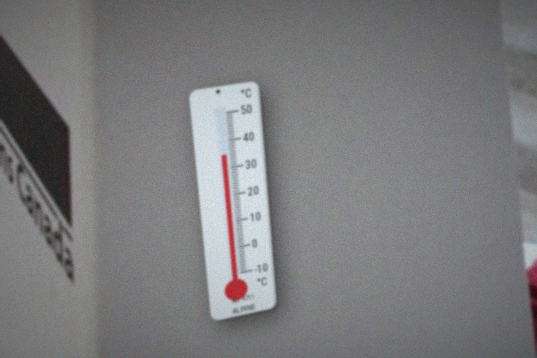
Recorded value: 35 °C
